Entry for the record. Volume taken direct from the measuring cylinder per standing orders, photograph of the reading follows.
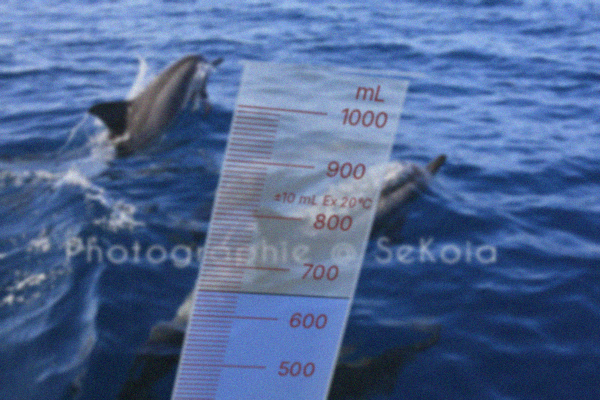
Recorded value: 650 mL
